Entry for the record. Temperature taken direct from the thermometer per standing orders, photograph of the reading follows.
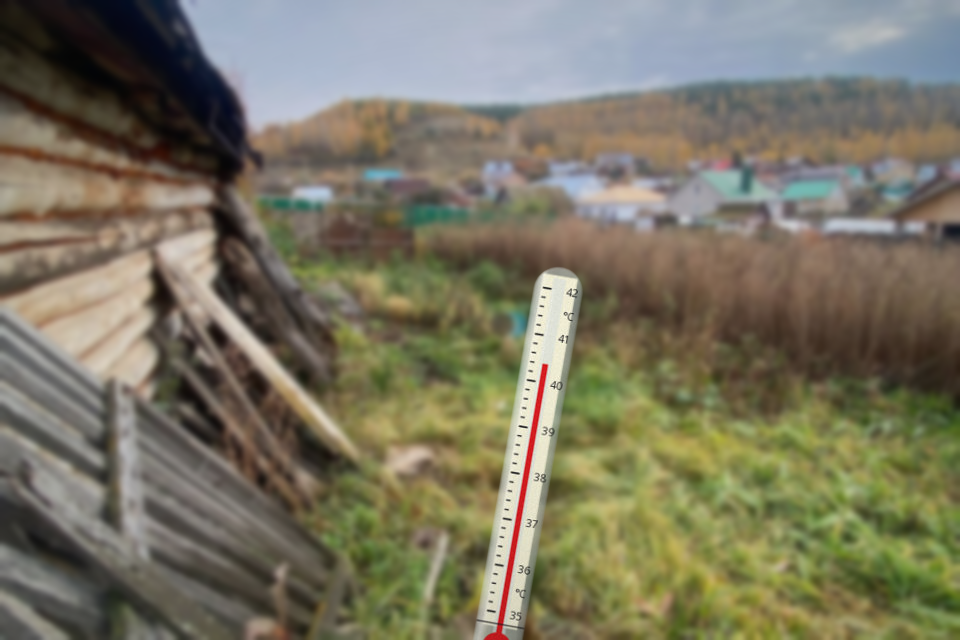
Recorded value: 40.4 °C
